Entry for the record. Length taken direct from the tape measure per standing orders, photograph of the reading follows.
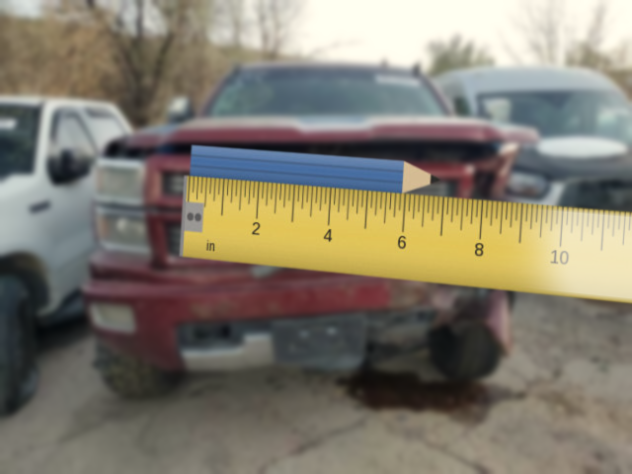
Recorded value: 6.875 in
